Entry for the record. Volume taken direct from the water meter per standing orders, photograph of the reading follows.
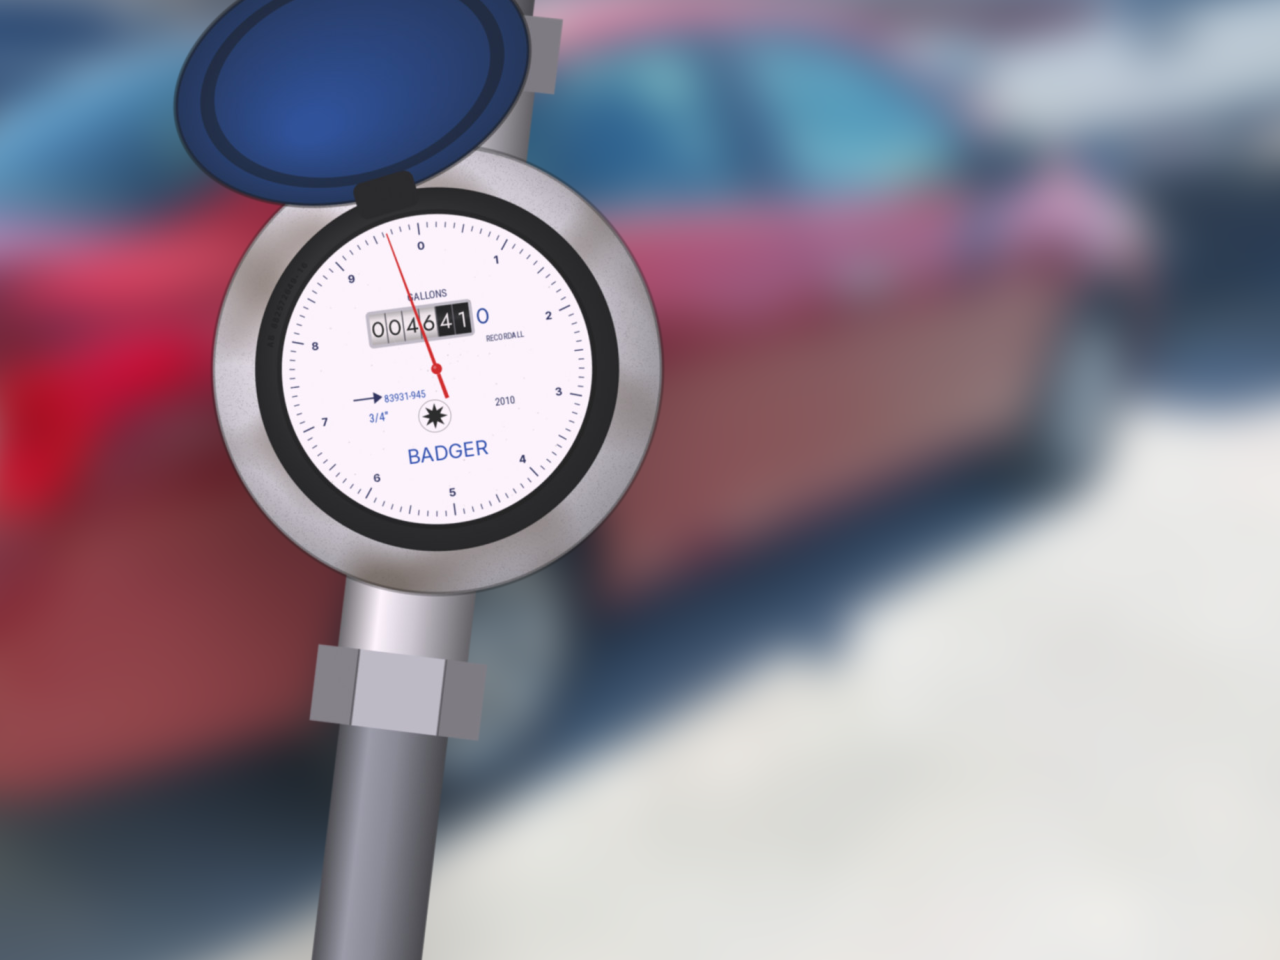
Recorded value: 46409.6 gal
